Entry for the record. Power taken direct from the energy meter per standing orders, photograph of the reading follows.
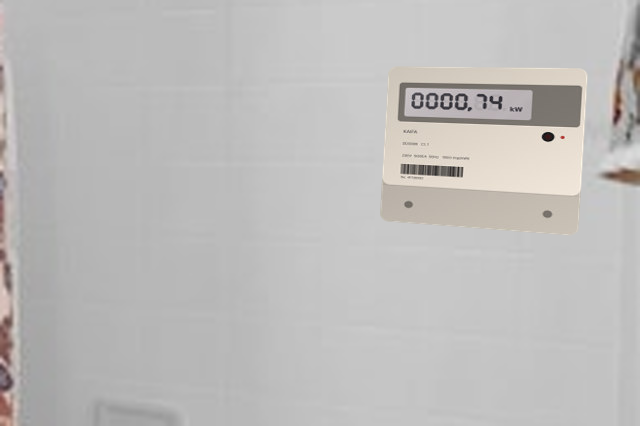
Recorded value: 0.74 kW
